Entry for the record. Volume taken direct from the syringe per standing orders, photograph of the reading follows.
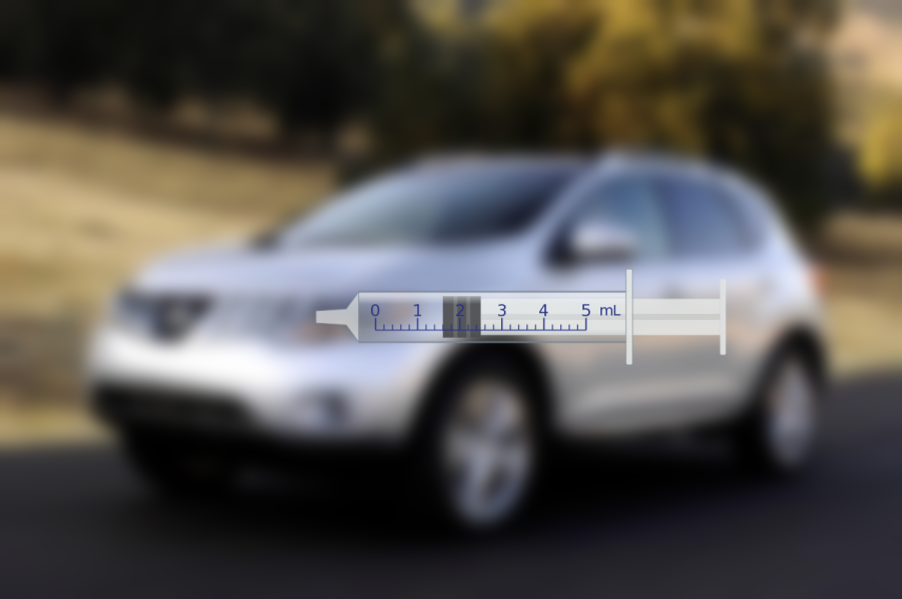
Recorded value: 1.6 mL
